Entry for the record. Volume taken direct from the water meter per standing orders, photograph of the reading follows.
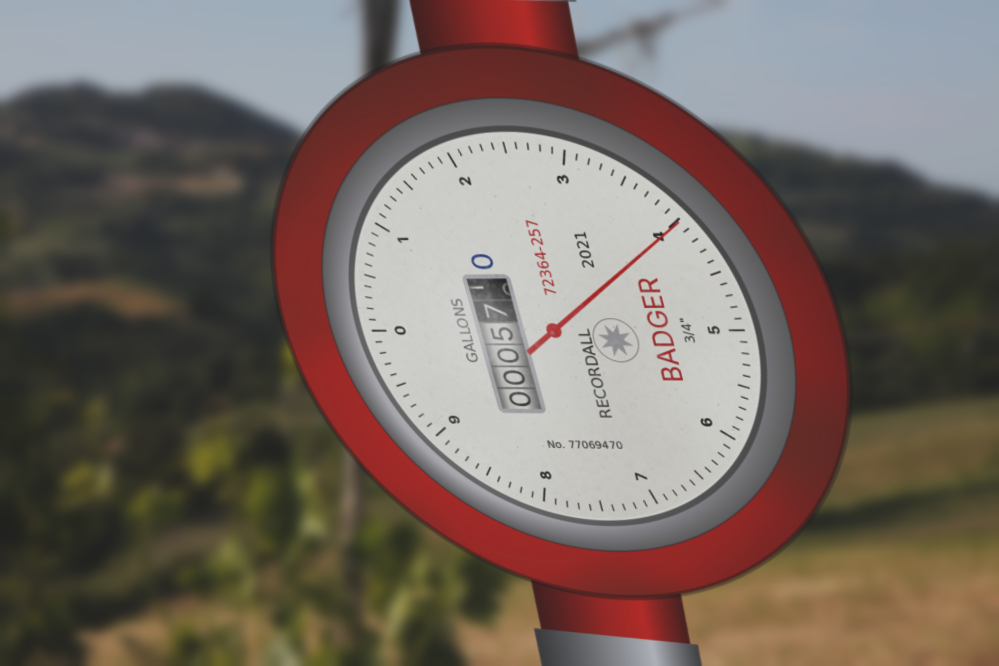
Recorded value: 5714.0 gal
